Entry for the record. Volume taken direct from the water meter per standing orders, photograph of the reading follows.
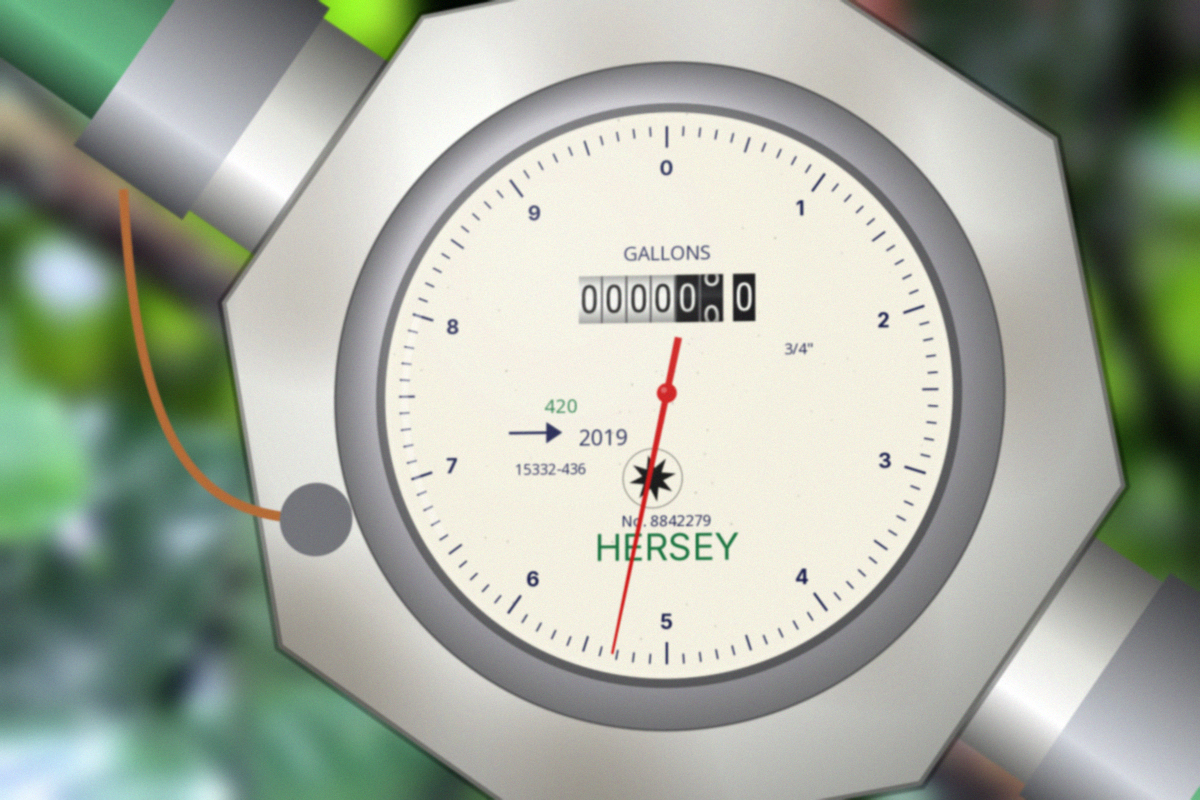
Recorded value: 85.3 gal
